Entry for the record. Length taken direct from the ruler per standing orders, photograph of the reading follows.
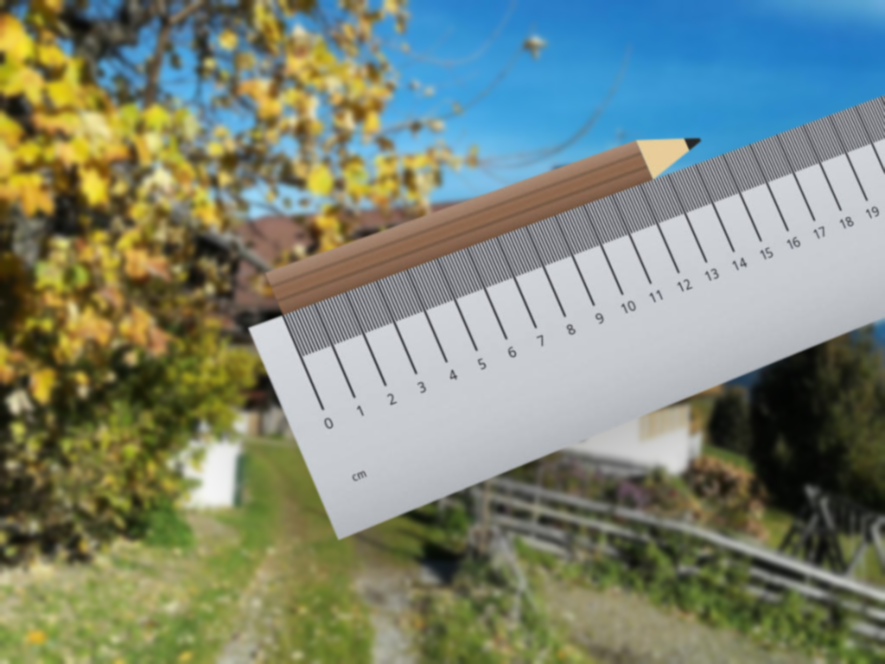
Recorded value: 14.5 cm
